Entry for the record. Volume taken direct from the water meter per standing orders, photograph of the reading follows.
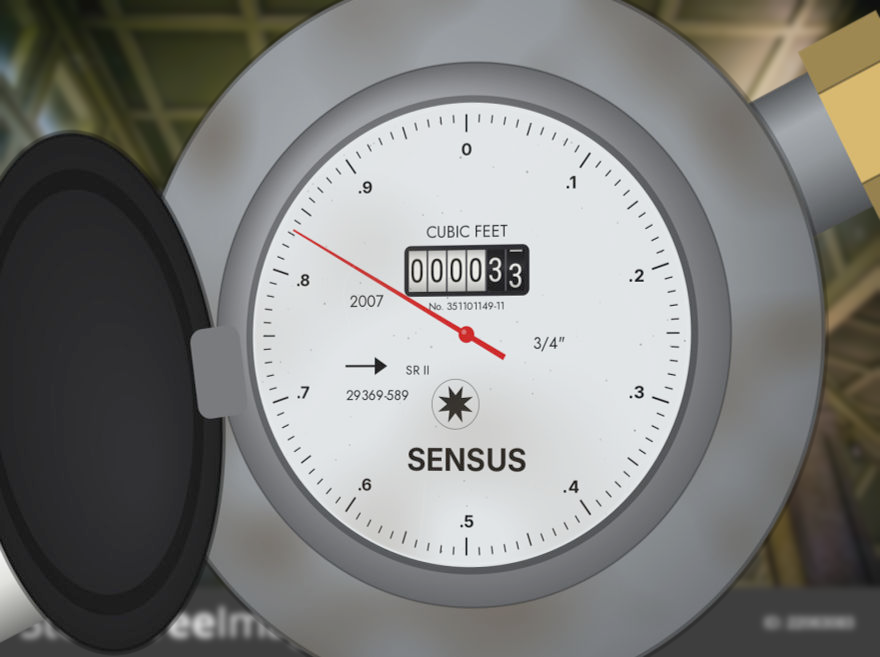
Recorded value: 32.83 ft³
